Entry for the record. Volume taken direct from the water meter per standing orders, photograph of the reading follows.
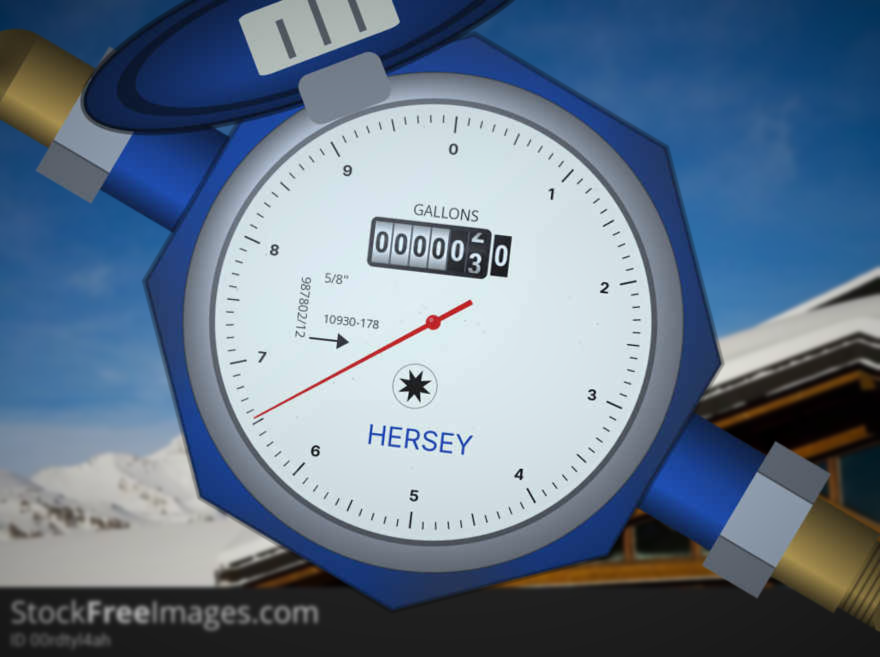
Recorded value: 26.5 gal
